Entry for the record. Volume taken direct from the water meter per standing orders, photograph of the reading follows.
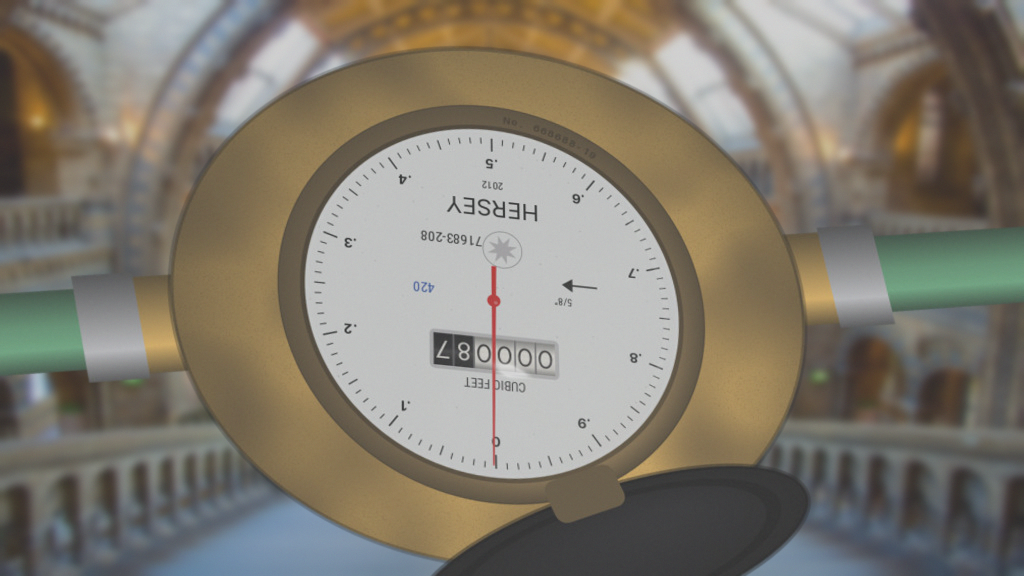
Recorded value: 87.00 ft³
